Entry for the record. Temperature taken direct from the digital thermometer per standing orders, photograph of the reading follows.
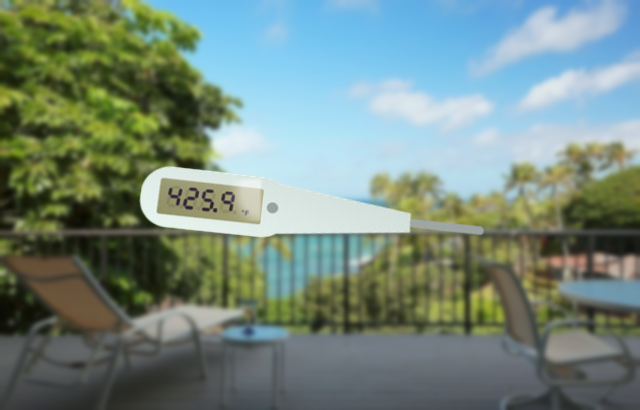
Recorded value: 425.9 °F
